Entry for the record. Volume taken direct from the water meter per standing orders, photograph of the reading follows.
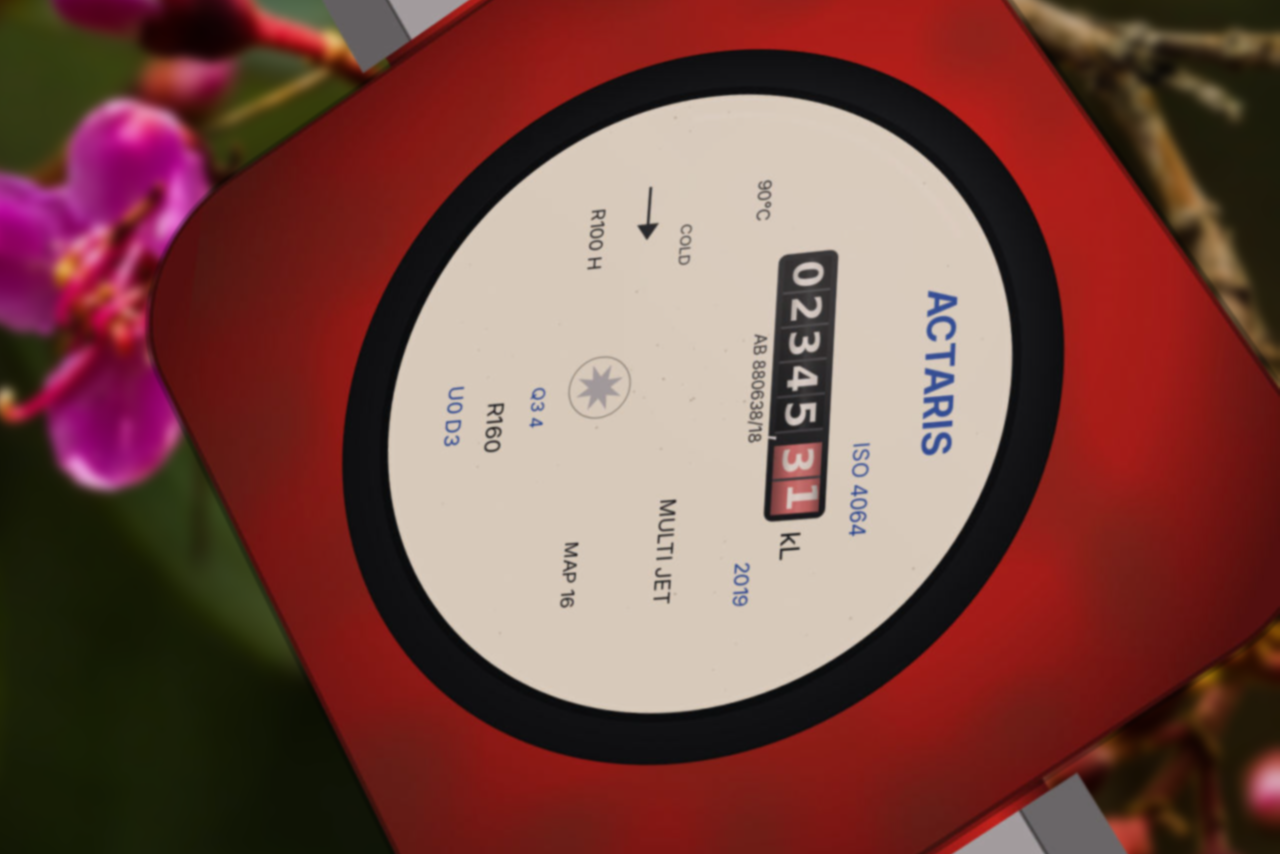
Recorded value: 2345.31 kL
